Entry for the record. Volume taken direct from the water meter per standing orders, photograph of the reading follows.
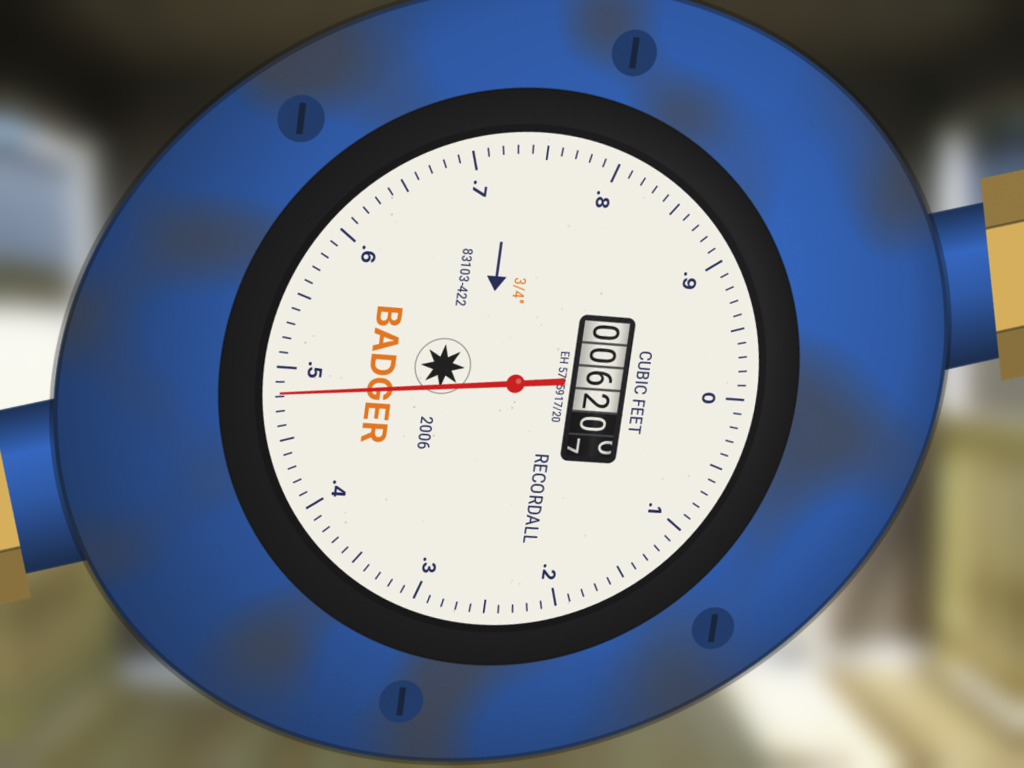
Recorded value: 6206.48 ft³
